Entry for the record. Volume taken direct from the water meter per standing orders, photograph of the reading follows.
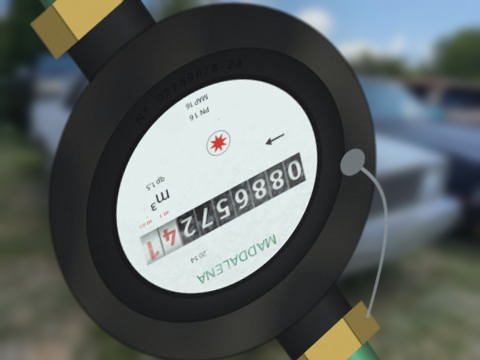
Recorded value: 886572.41 m³
